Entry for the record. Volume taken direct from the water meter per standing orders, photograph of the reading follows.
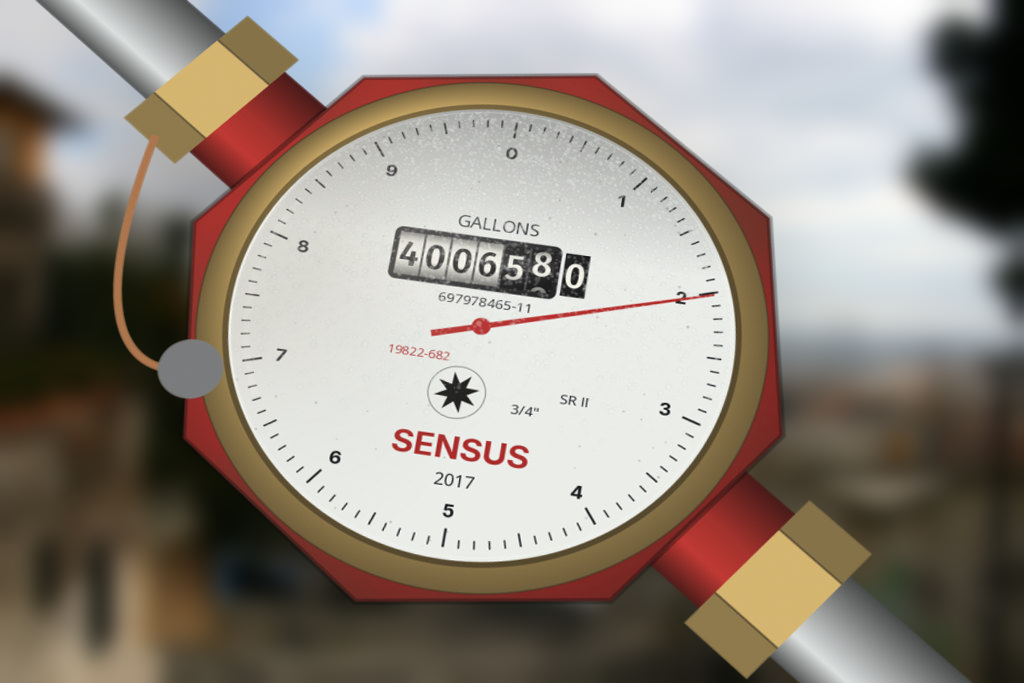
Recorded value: 4006582.0 gal
